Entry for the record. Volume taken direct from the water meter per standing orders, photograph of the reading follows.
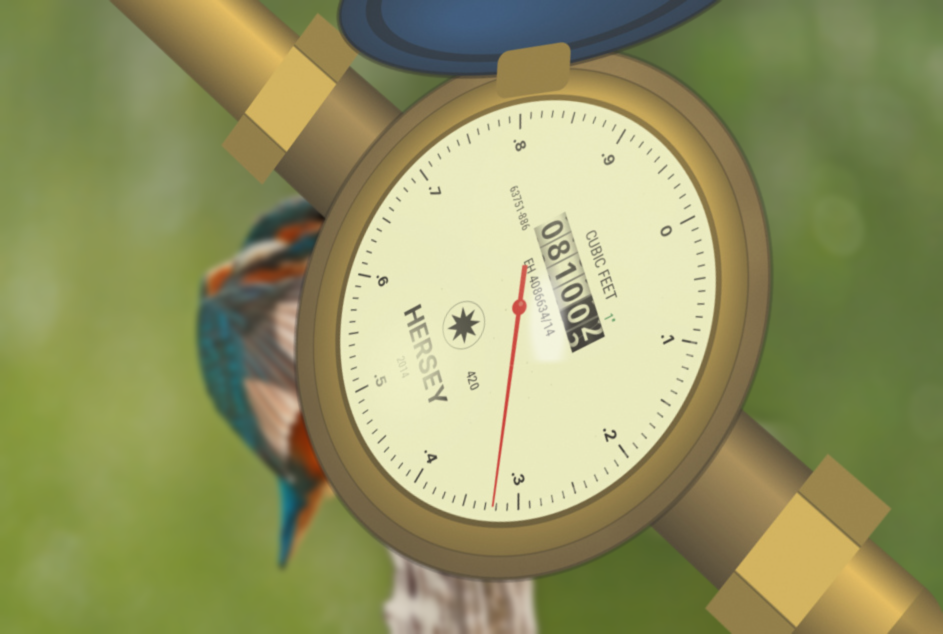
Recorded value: 81002.32 ft³
